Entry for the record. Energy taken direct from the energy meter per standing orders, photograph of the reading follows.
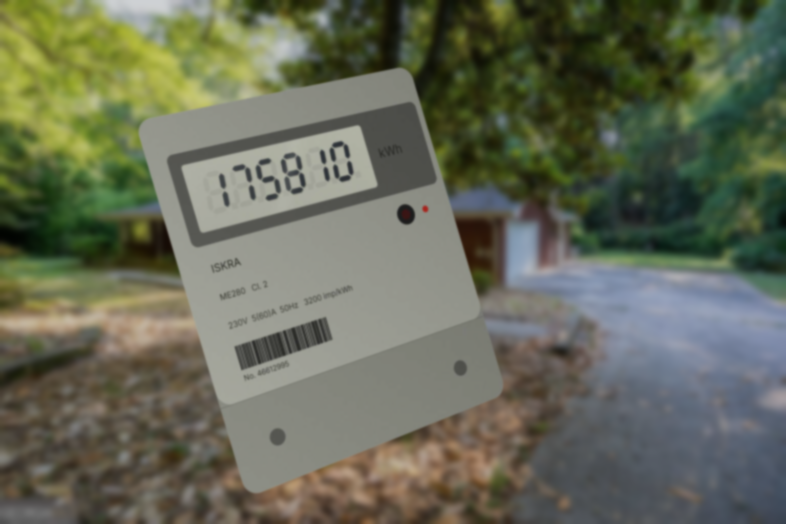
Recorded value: 175810 kWh
